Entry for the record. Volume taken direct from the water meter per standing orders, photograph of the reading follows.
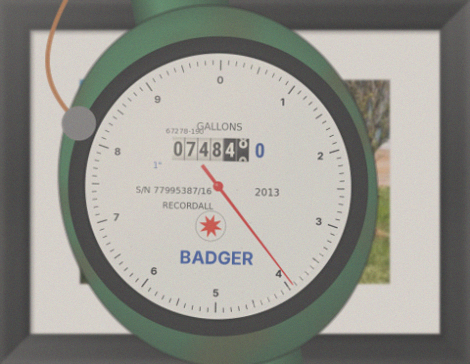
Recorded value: 748483.9 gal
